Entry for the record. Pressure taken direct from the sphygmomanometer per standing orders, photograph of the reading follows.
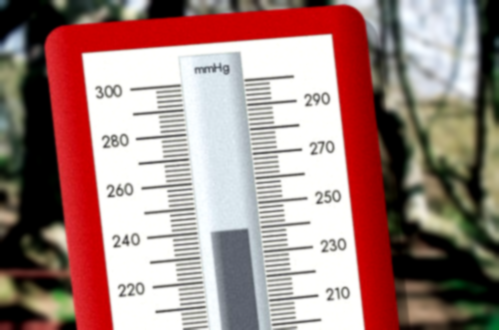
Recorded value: 240 mmHg
